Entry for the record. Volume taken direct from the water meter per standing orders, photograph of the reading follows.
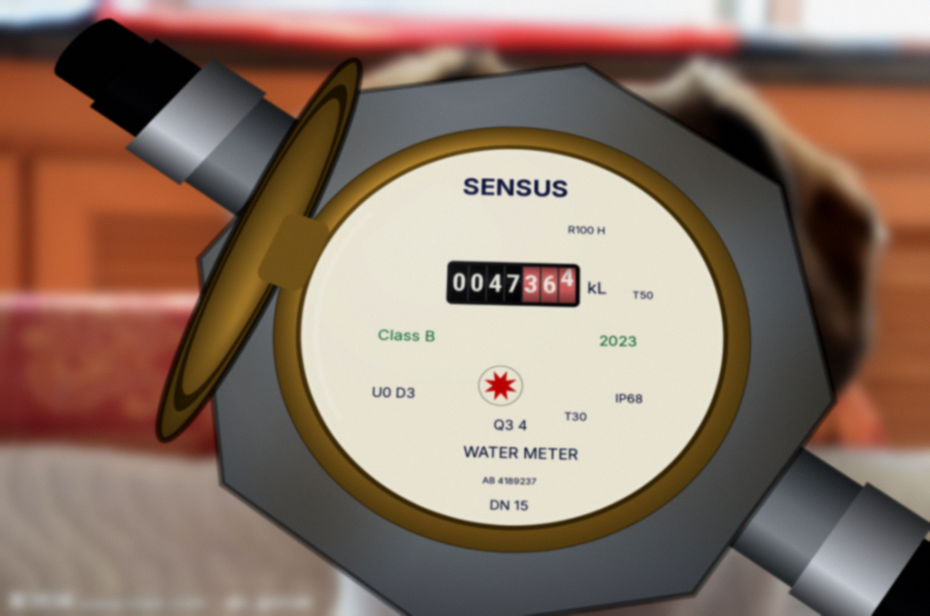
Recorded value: 47.364 kL
